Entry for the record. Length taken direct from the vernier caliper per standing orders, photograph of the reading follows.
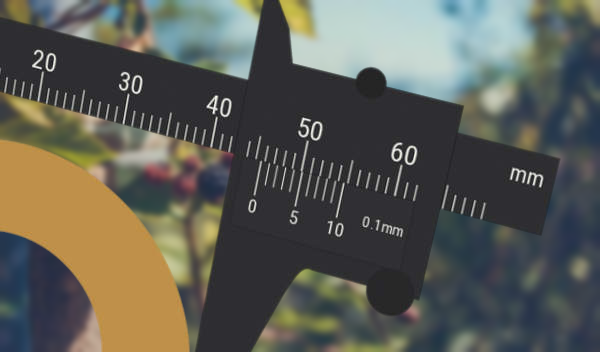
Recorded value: 45.6 mm
